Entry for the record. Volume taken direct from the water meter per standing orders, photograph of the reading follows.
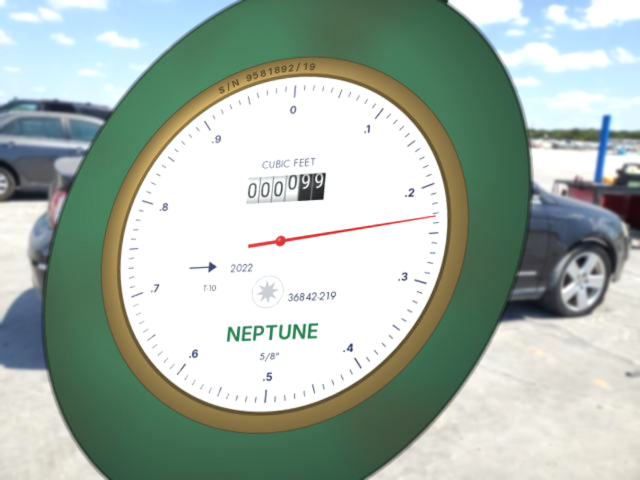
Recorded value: 99.23 ft³
